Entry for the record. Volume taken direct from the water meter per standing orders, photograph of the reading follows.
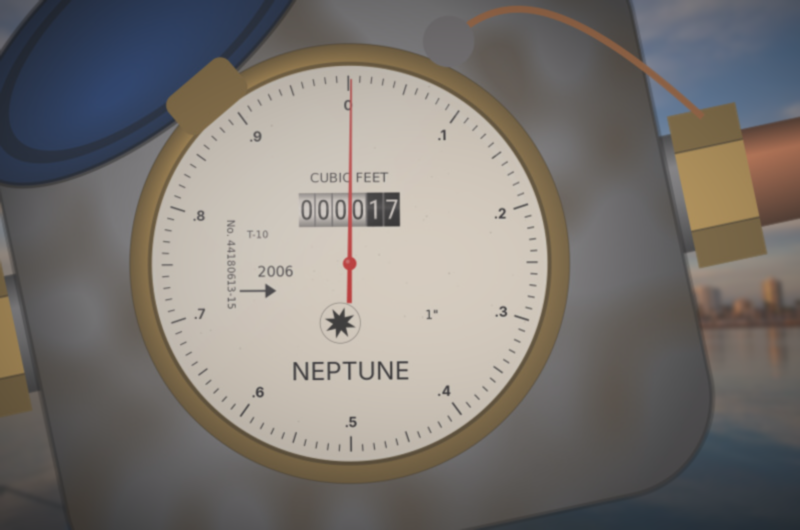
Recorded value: 17.00 ft³
